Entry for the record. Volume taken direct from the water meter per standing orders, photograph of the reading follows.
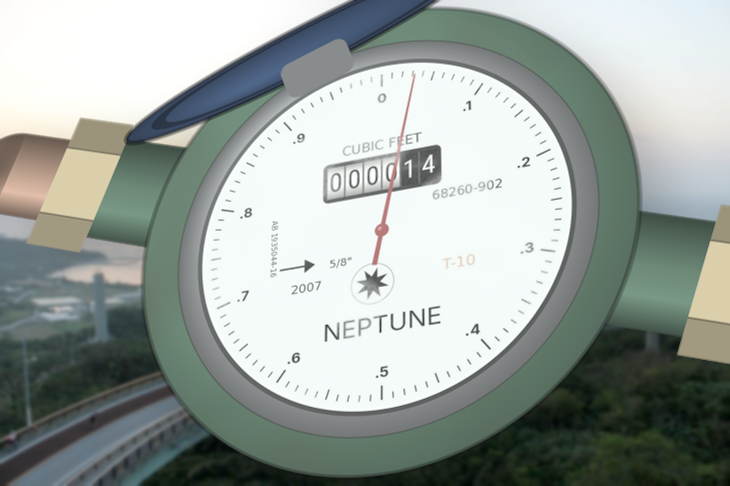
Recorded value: 14.03 ft³
